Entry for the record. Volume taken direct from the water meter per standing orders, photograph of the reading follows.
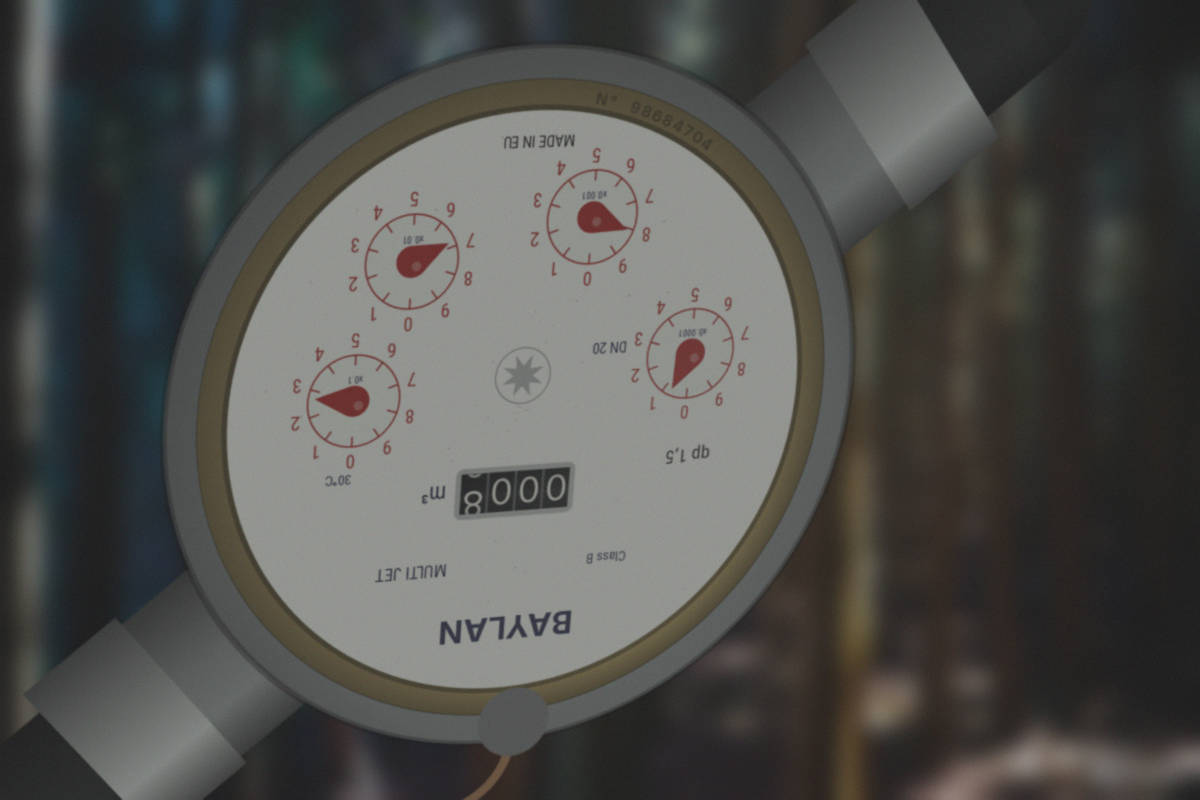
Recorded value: 8.2680 m³
